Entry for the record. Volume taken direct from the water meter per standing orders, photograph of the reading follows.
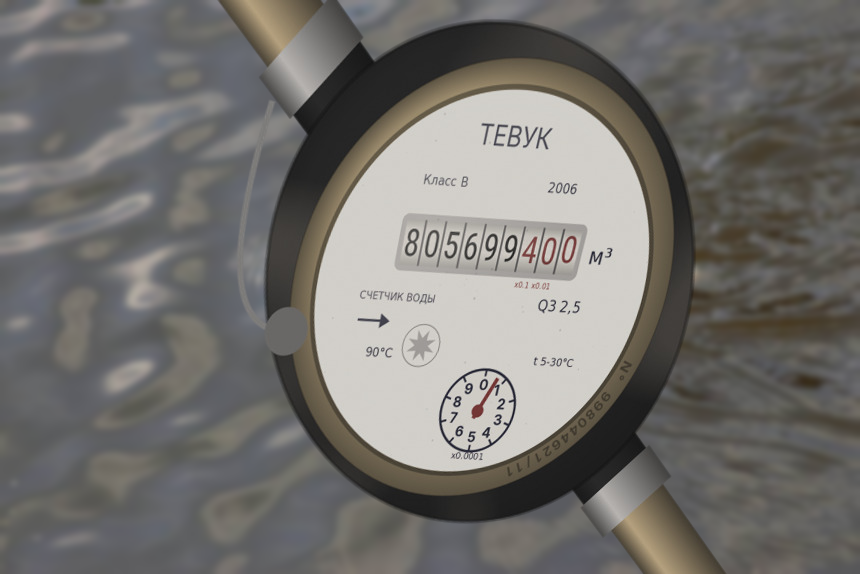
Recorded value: 805699.4000 m³
